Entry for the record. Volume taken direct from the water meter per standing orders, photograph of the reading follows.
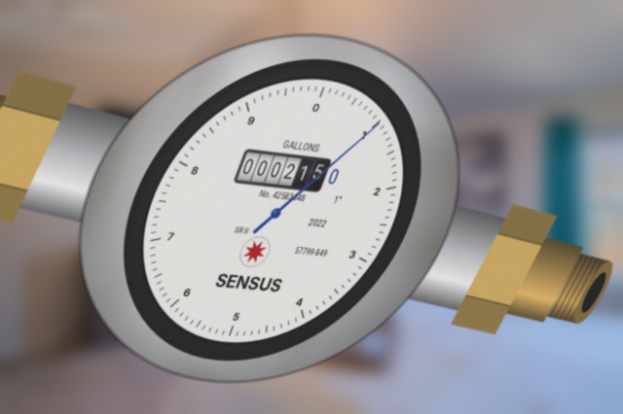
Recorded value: 2151.0 gal
